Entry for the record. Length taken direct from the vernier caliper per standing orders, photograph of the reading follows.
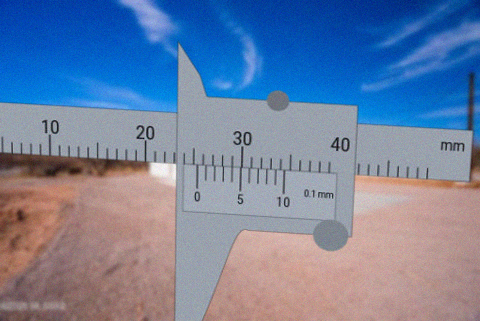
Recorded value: 25.4 mm
